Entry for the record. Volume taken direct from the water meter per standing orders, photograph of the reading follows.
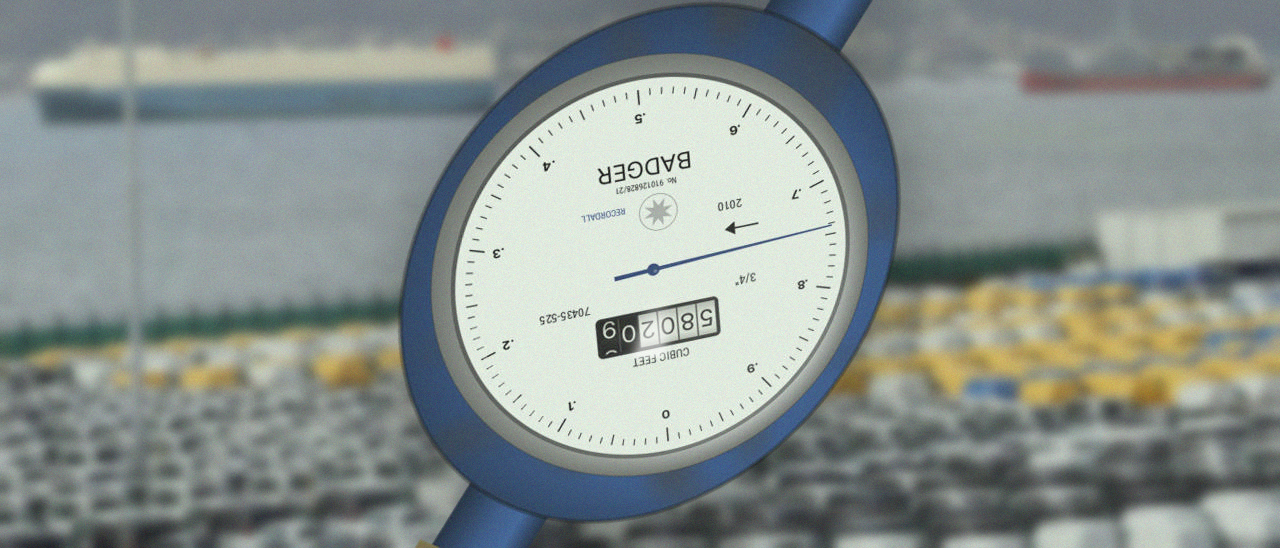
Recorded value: 580208.74 ft³
